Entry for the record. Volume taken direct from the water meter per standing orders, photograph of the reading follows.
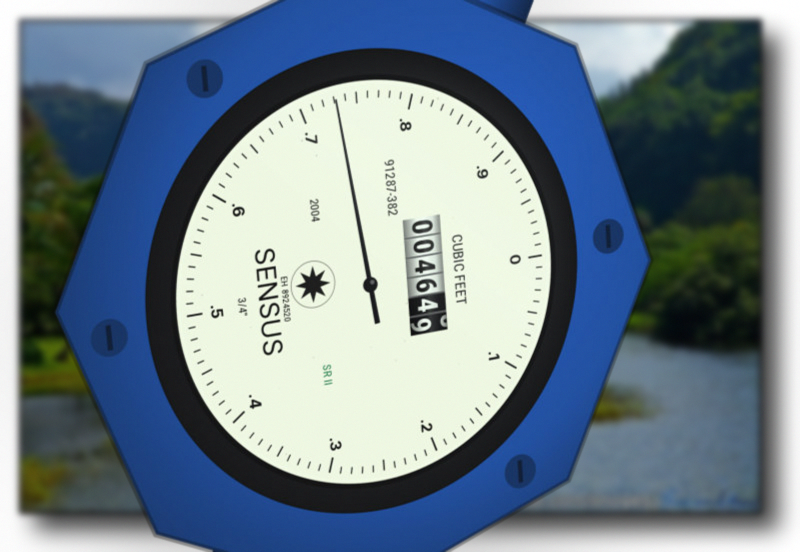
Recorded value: 4648.73 ft³
